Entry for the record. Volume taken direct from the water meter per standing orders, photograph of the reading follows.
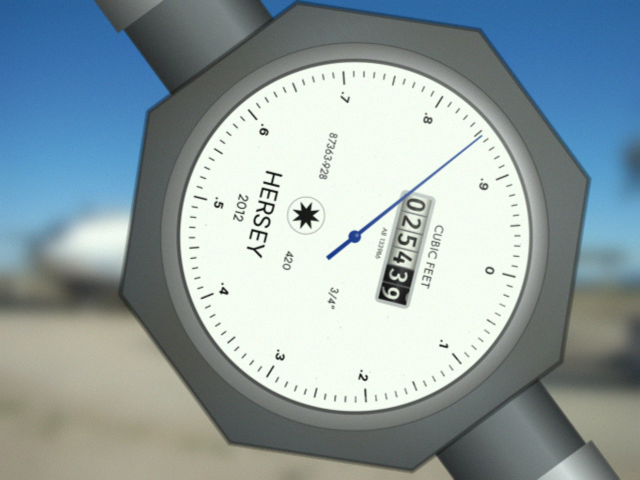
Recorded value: 25438.85 ft³
